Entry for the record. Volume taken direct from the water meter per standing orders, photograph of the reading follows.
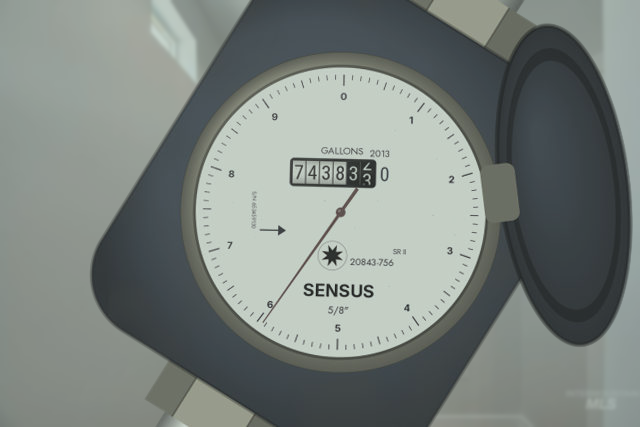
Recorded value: 7438325.9 gal
